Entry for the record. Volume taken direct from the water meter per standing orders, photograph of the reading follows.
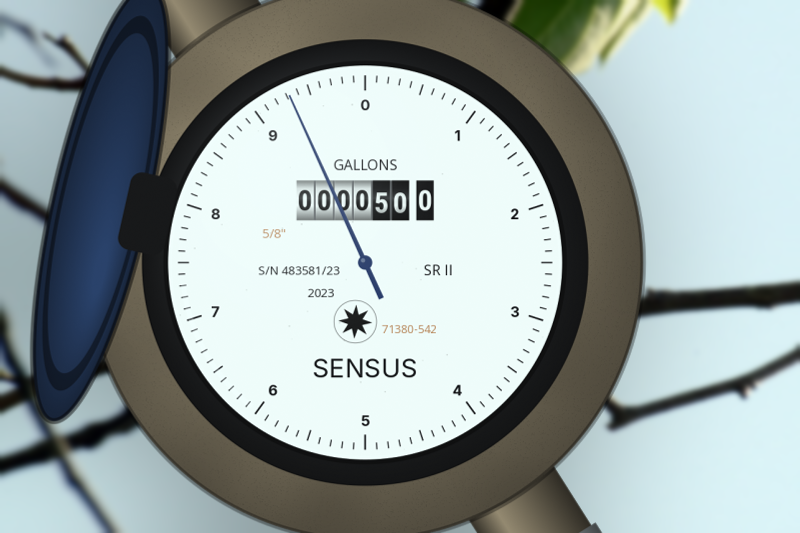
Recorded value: 499.3 gal
